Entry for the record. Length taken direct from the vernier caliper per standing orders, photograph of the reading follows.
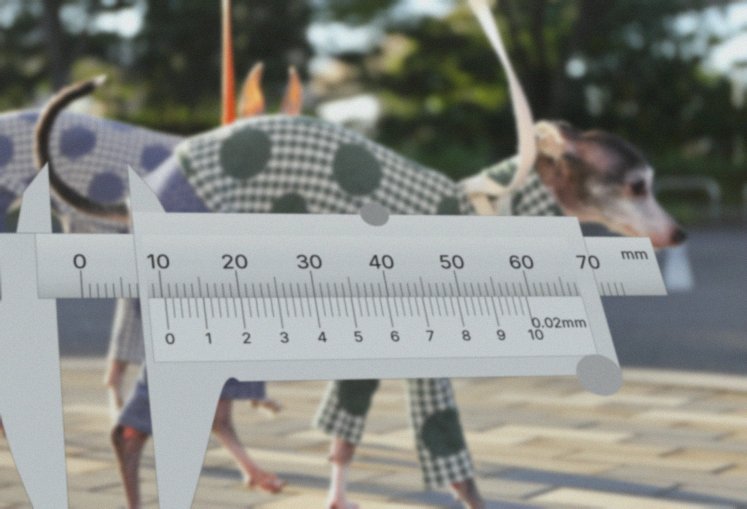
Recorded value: 10.4 mm
